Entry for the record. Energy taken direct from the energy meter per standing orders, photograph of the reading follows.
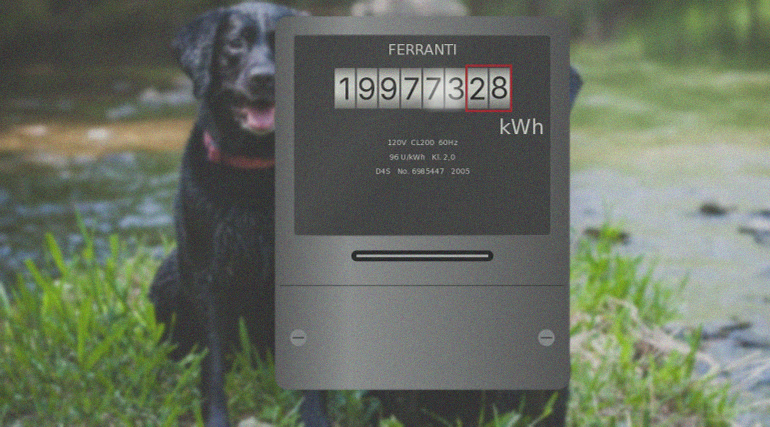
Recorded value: 199773.28 kWh
